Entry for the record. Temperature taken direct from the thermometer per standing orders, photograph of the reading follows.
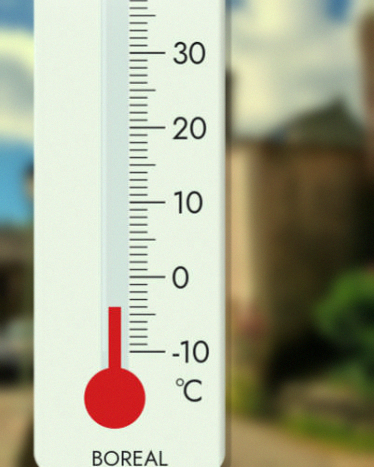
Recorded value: -4 °C
